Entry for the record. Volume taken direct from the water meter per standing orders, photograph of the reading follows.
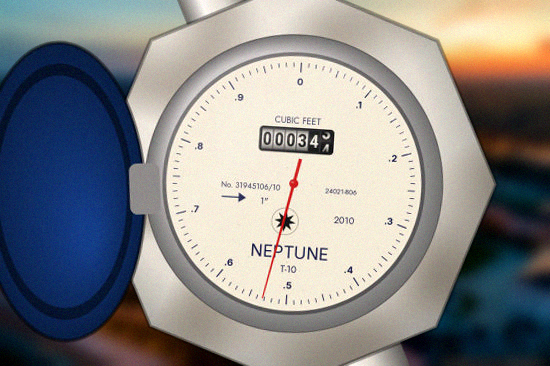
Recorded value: 343.53 ft³
